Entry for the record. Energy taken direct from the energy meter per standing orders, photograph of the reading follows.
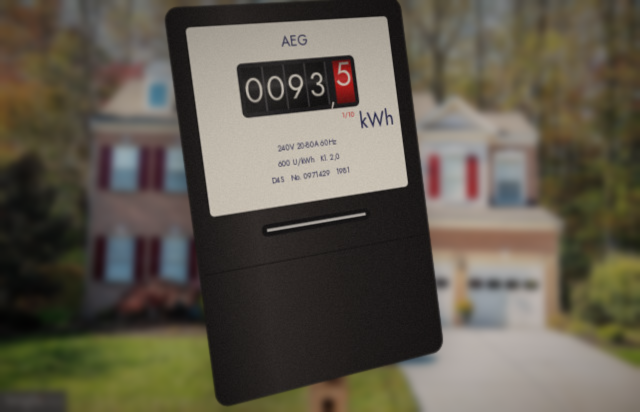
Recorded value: 93.5 kWh
